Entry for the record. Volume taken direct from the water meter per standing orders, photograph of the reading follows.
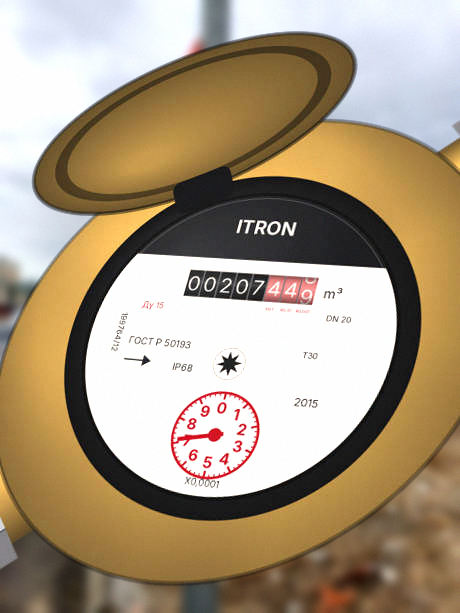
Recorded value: 207.4487 m³
